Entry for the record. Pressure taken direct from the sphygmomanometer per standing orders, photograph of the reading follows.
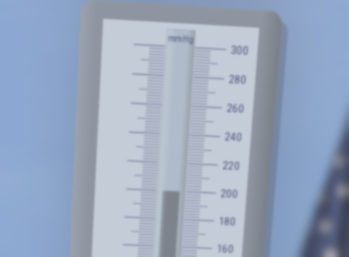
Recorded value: 200 mmHg
